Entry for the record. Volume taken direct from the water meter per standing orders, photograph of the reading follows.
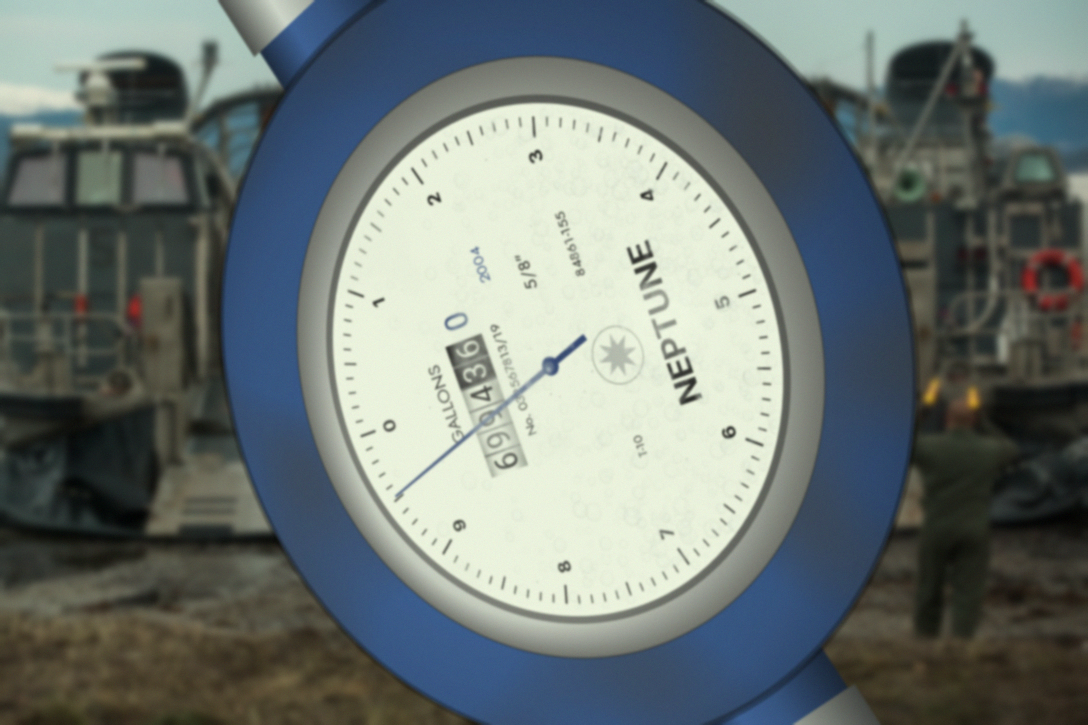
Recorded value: 6994359.5 gal
